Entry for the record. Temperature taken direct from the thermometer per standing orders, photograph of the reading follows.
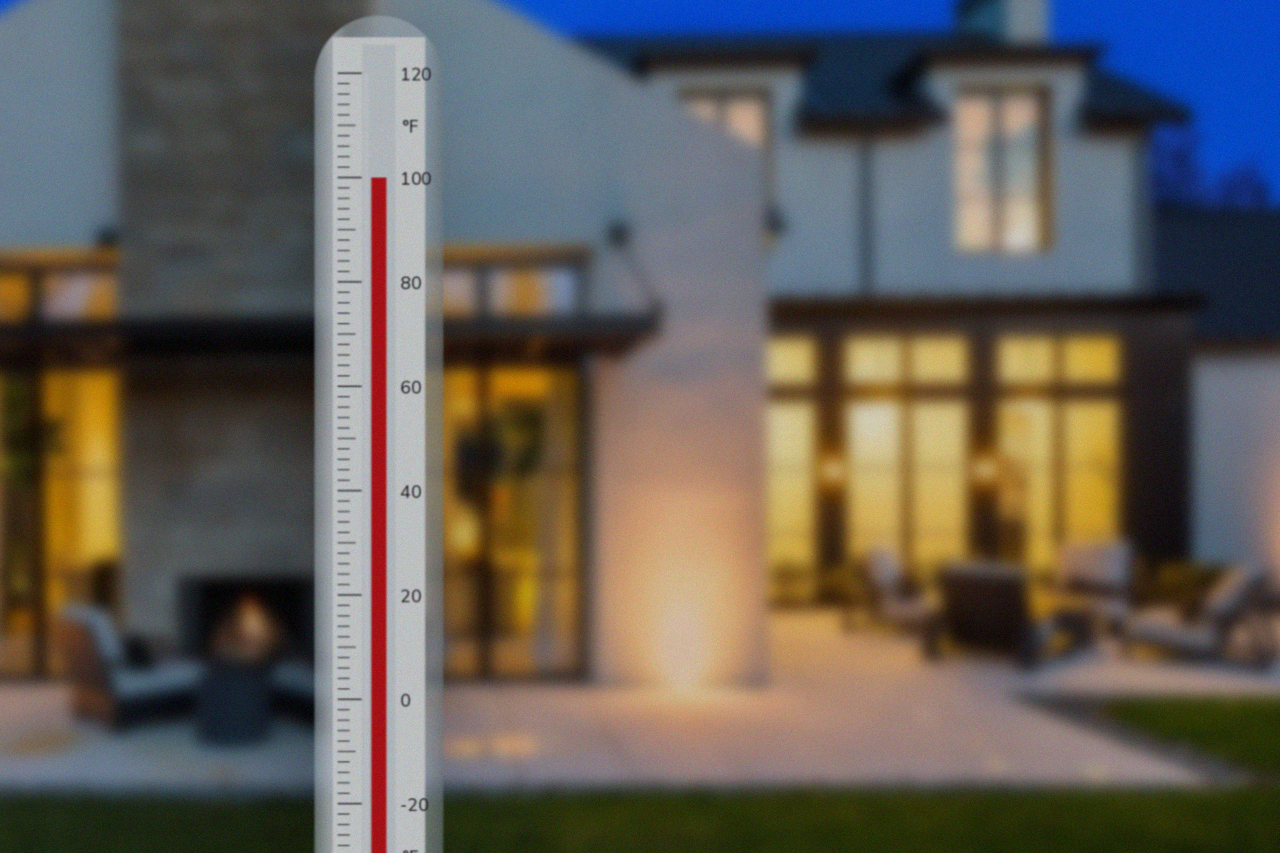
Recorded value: 100 °F
